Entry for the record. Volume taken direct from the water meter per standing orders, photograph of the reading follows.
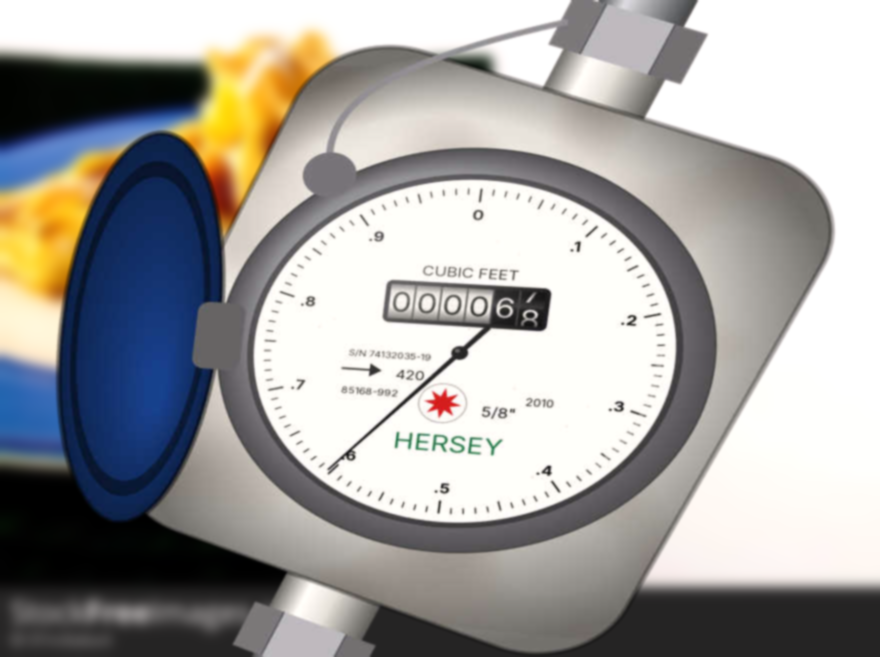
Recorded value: 67.60 ft³
